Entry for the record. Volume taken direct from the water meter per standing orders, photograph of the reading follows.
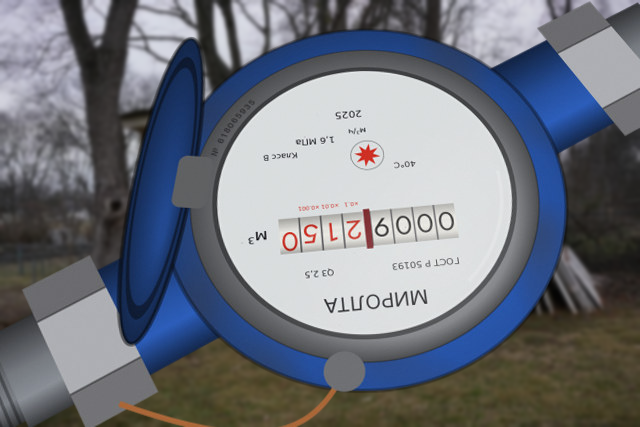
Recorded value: 9.2150 m³
